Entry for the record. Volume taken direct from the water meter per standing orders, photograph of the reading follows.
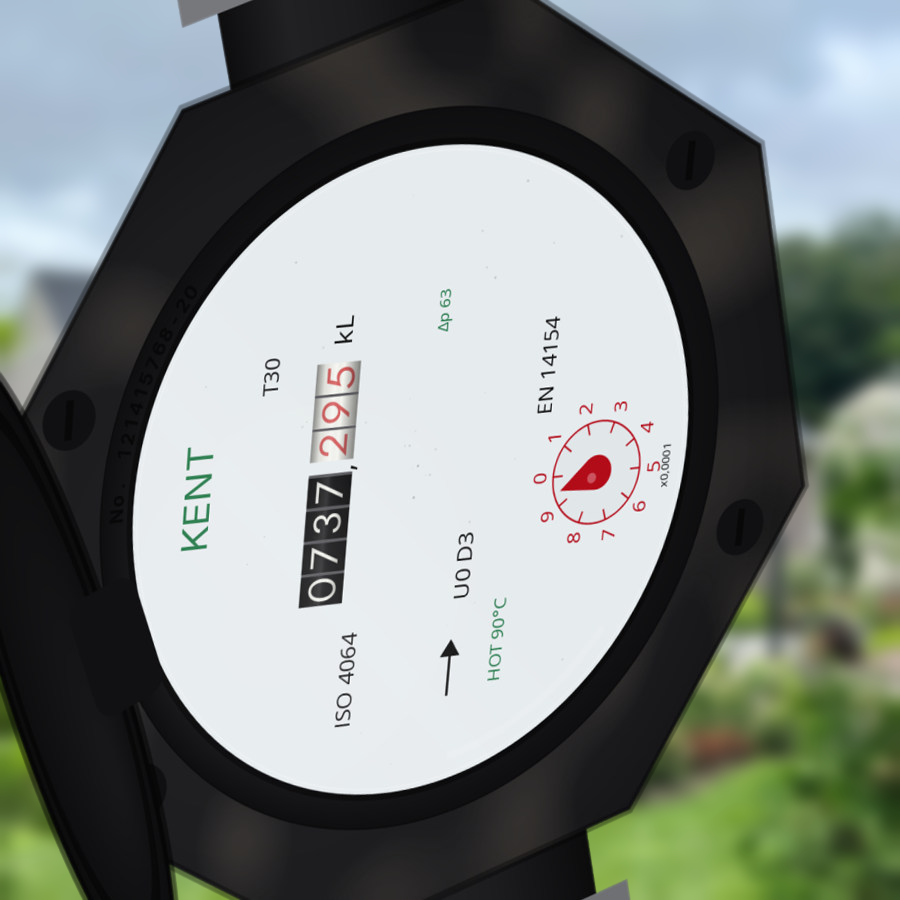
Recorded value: 737.2949 kL
